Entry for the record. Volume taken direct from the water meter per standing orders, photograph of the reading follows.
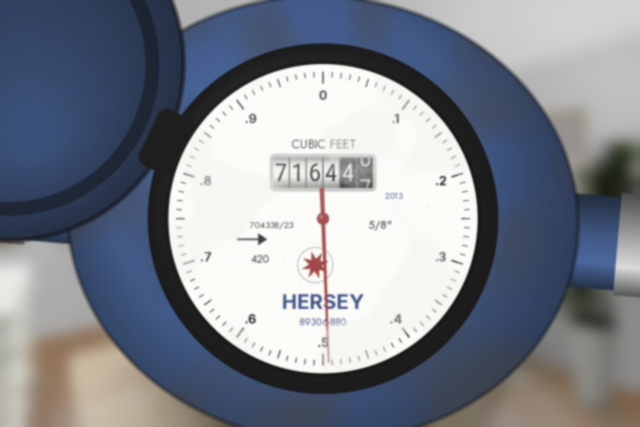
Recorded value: 716446.49 ft³
